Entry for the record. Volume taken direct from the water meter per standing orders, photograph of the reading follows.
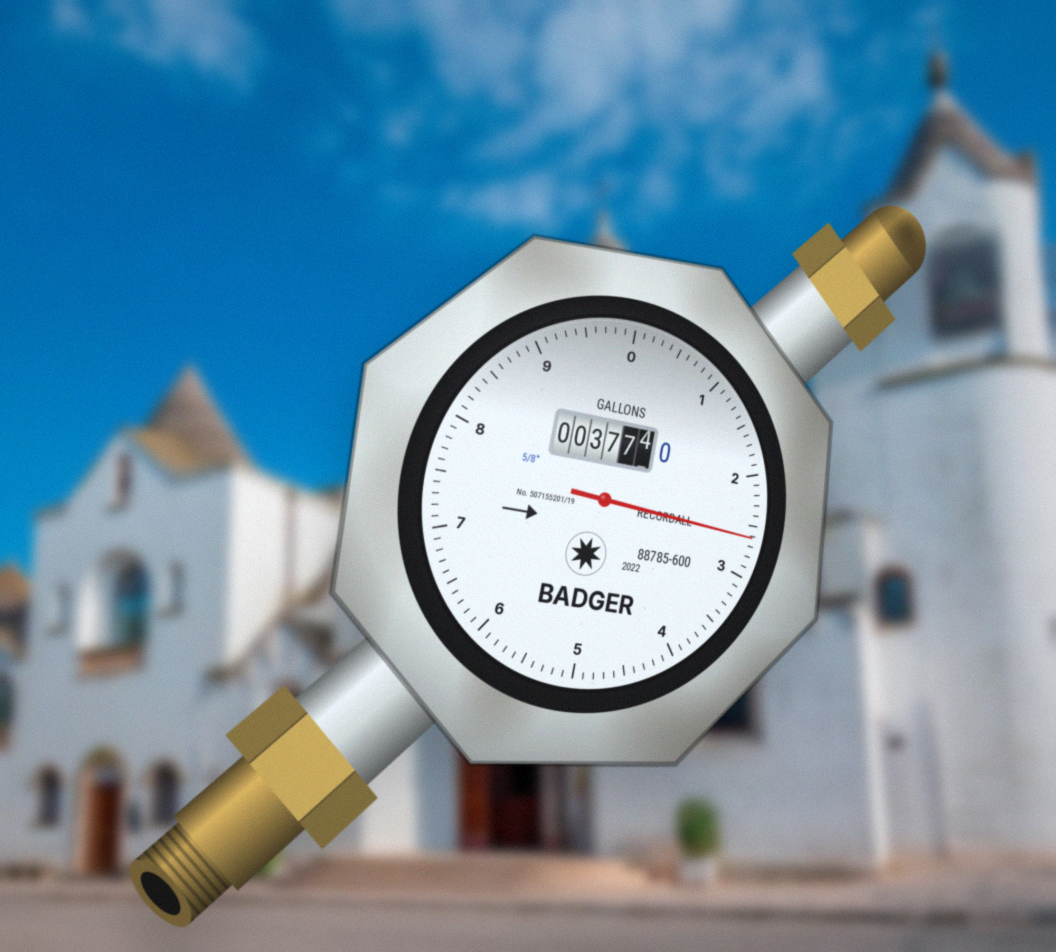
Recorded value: 37742.6 gal
